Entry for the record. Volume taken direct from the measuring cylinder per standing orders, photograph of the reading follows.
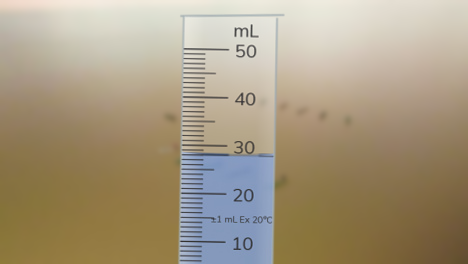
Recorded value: 28 mL
